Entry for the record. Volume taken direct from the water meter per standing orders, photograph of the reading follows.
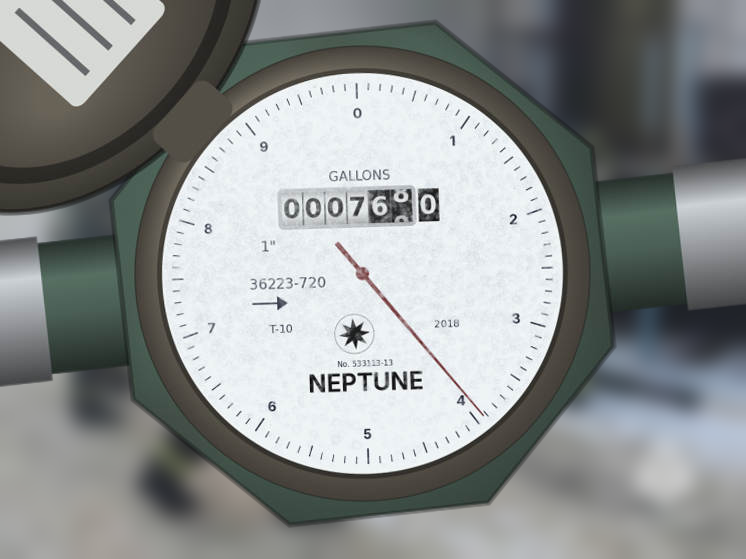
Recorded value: 7683.9 gal
